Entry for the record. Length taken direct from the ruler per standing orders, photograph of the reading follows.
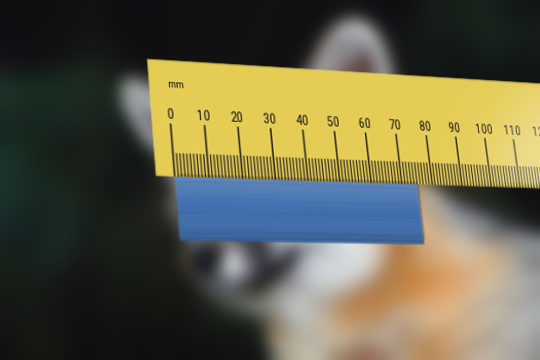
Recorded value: 75 mm
